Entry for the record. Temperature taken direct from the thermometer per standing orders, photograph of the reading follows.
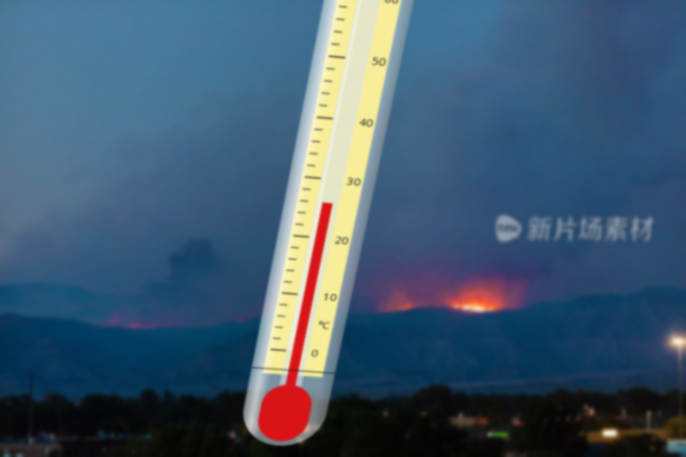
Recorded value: 26 °C
